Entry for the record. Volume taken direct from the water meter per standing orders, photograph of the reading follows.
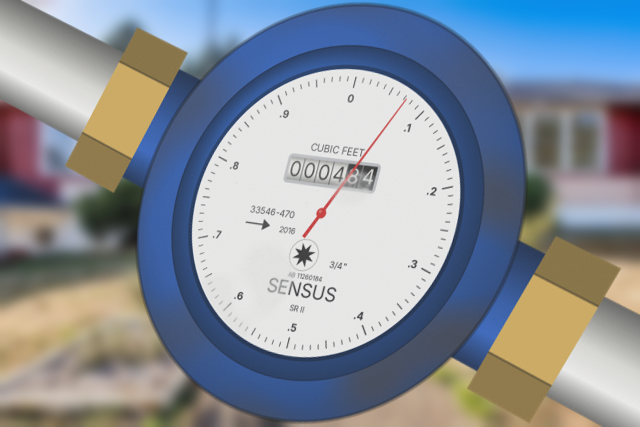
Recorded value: 484.07 ft³
